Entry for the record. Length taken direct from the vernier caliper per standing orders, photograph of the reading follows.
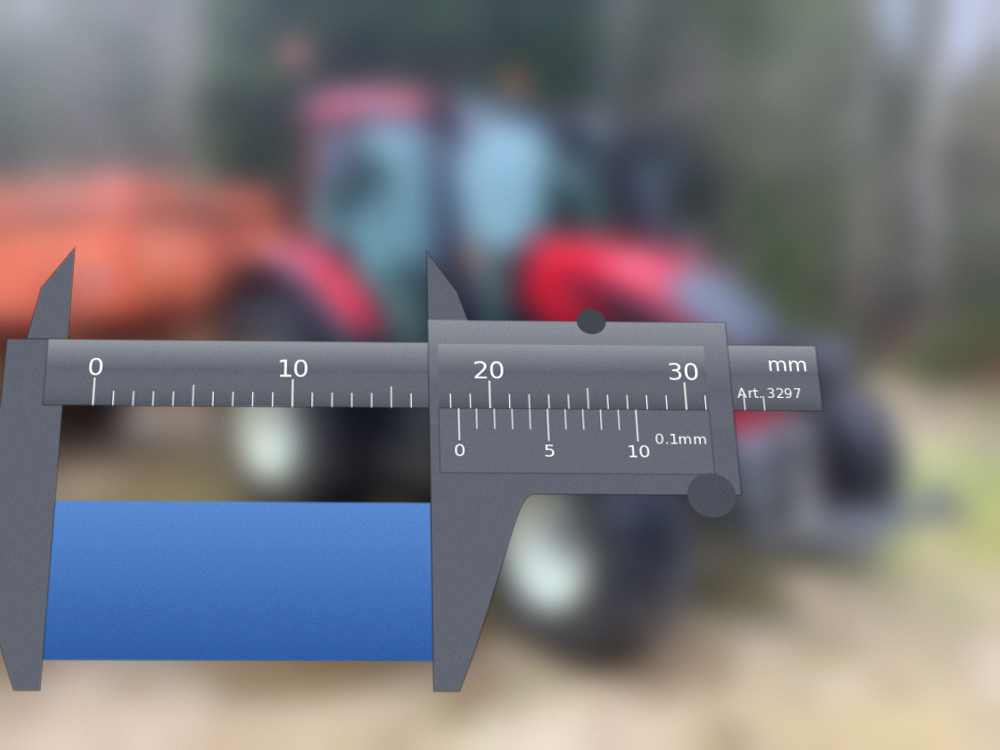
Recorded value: 18.4 mm
